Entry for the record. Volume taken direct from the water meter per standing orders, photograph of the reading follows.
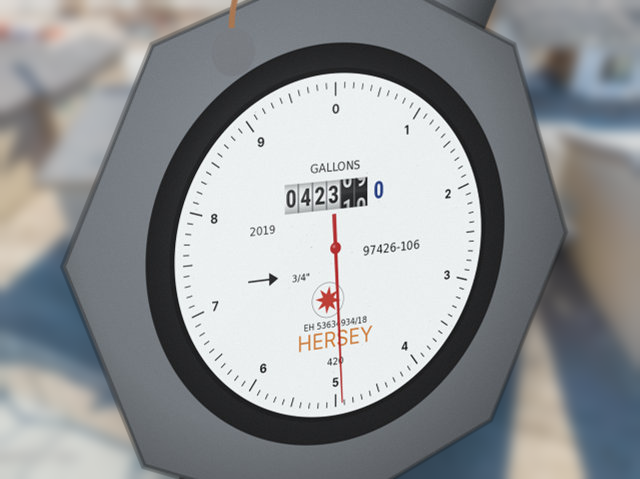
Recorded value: 423094.9 gal
